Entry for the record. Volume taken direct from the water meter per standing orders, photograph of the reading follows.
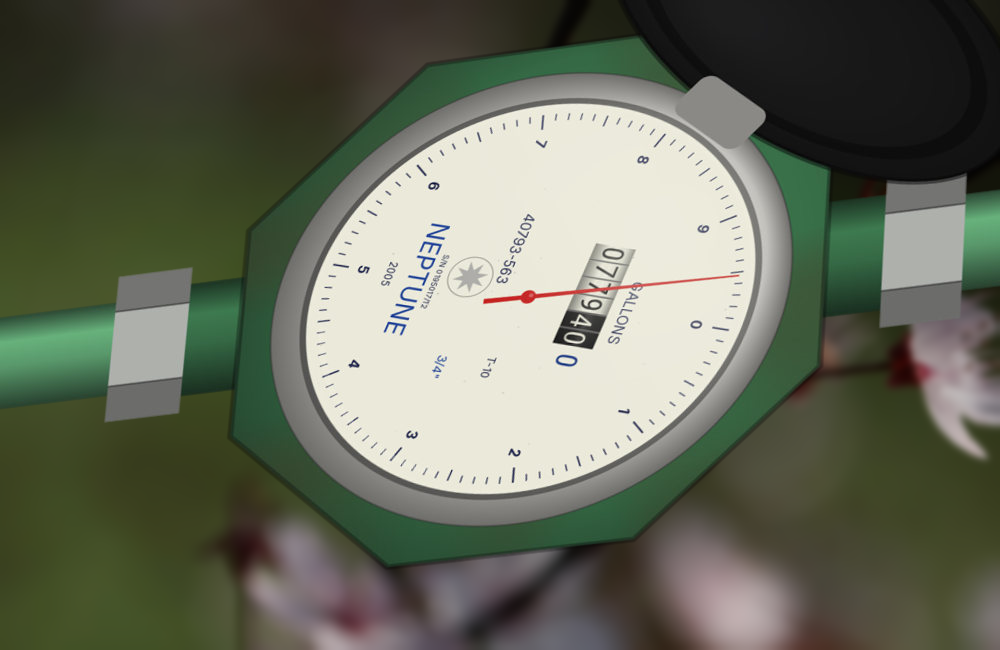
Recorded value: 779399.5 gal
